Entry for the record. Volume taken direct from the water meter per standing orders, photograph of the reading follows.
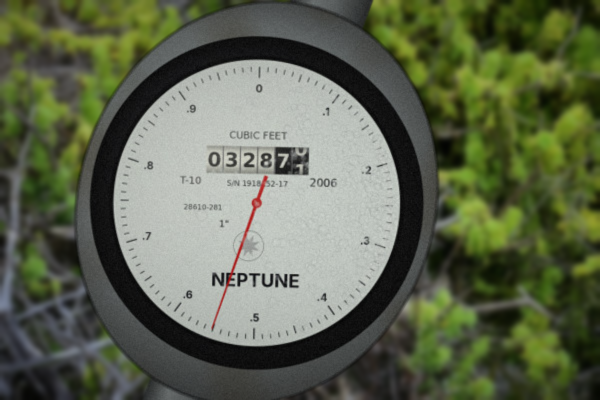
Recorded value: 32870.55 ft³
